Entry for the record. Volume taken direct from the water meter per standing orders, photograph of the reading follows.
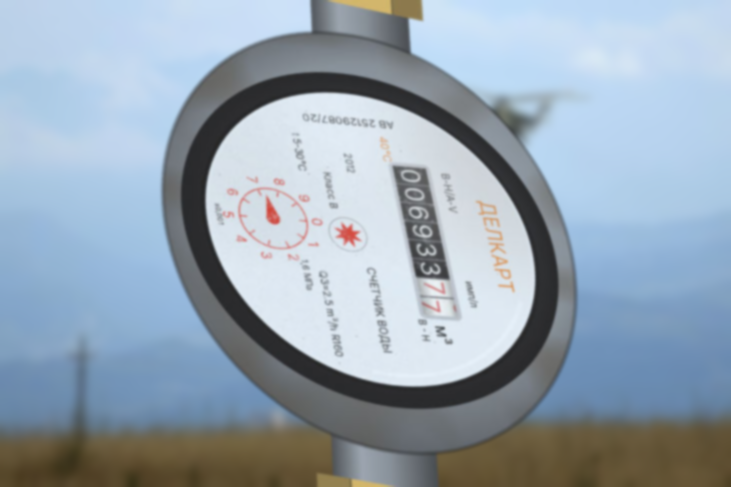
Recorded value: 6933.767 m³
